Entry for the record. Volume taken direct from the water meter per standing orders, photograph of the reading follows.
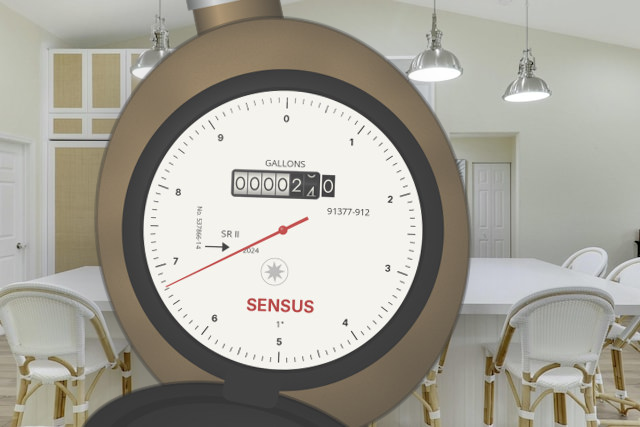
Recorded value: 236.7 gal
